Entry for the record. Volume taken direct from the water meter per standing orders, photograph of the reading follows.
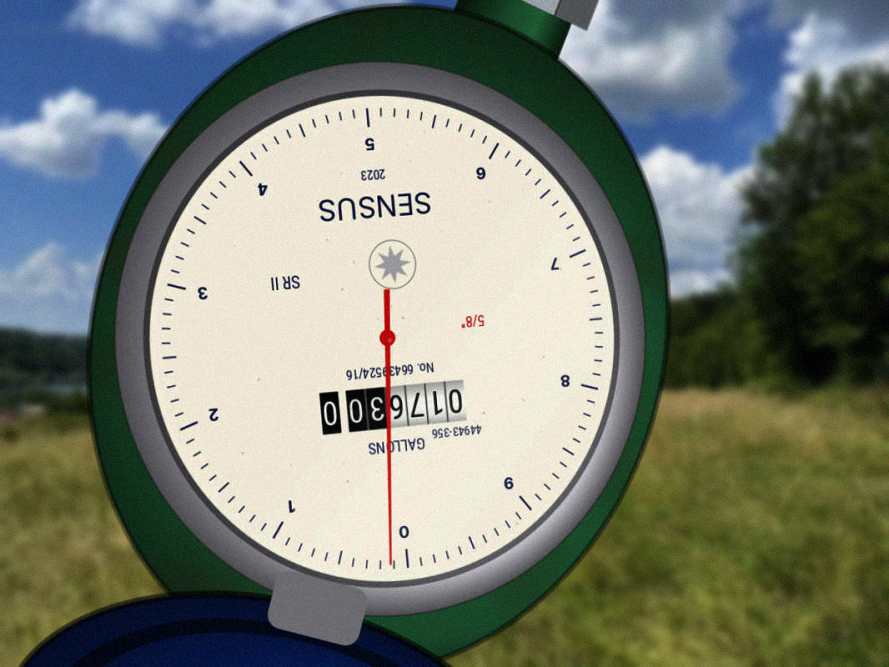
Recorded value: 176300.1 gal
